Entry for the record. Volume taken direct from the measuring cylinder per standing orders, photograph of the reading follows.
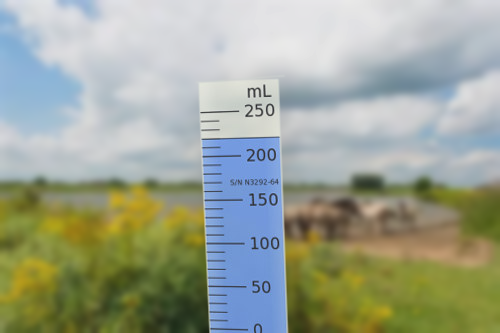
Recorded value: 220 mL
